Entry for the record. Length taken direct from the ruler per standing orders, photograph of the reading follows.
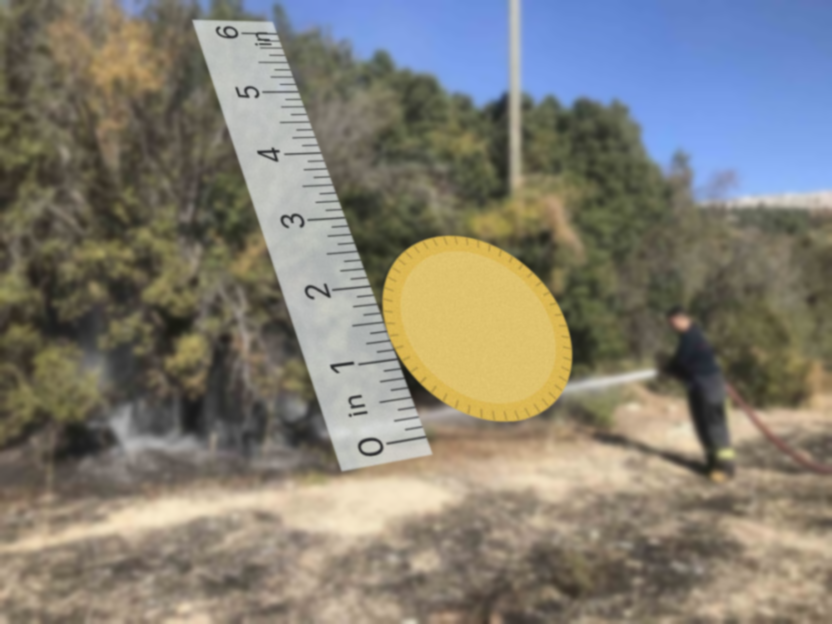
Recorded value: 2.625 in
